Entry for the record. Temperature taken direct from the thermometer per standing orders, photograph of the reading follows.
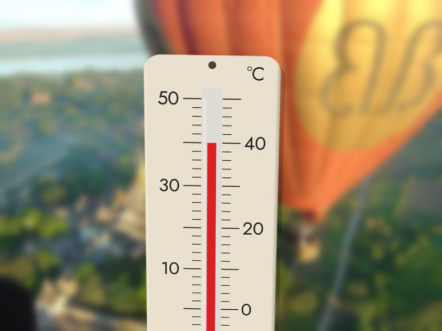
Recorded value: 40 °C
